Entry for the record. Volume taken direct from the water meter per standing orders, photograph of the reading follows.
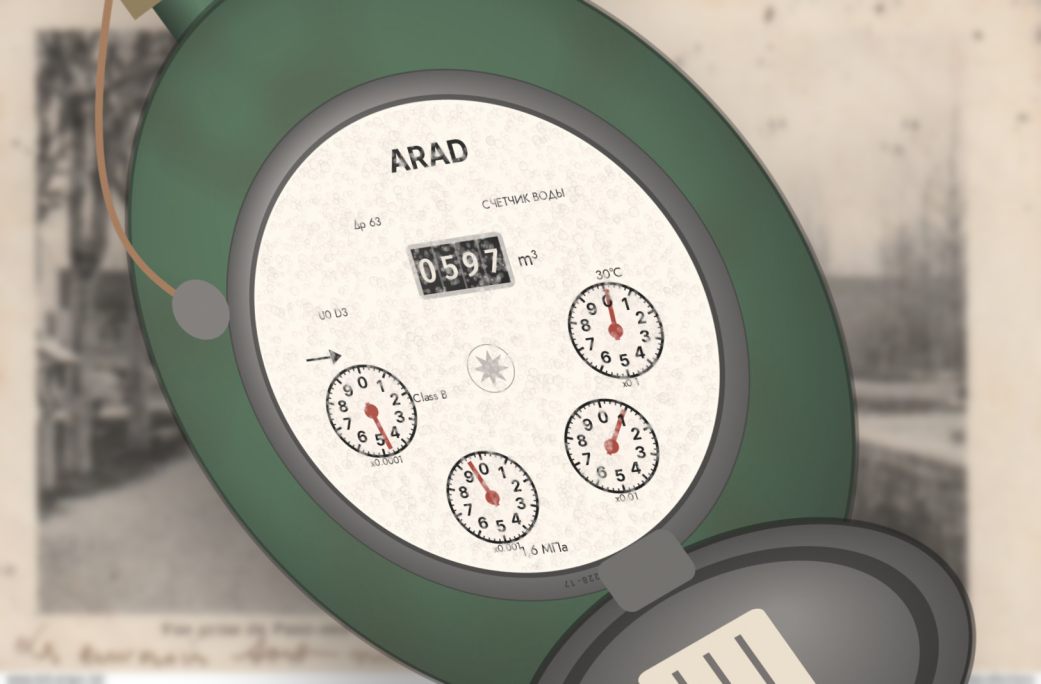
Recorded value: 597.0094 m³
